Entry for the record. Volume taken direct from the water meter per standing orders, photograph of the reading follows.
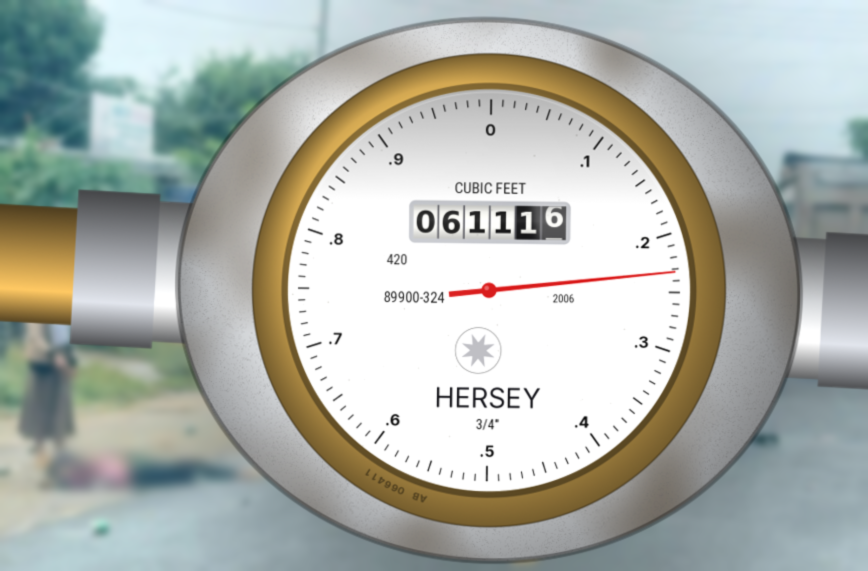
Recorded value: 61116.23 ft³
